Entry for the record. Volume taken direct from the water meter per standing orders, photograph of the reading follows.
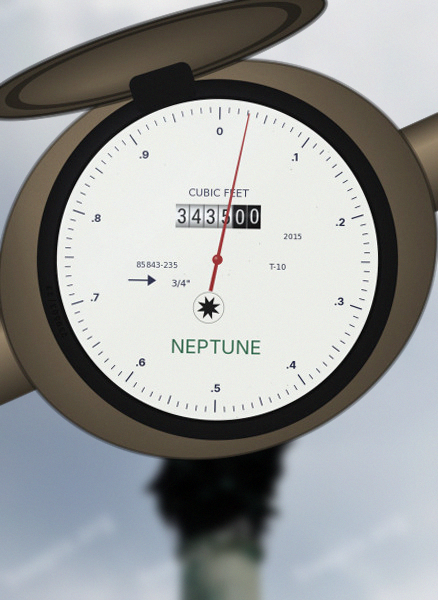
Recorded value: 343500.03 ft³
